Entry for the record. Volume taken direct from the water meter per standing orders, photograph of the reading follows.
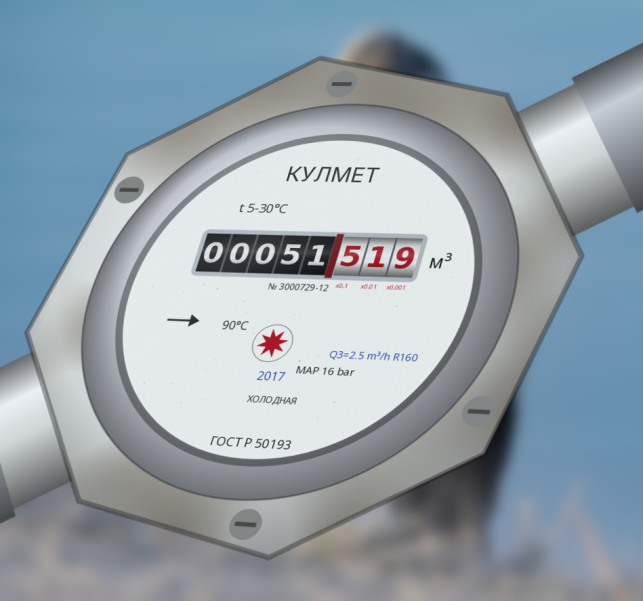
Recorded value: 51.519 m³
